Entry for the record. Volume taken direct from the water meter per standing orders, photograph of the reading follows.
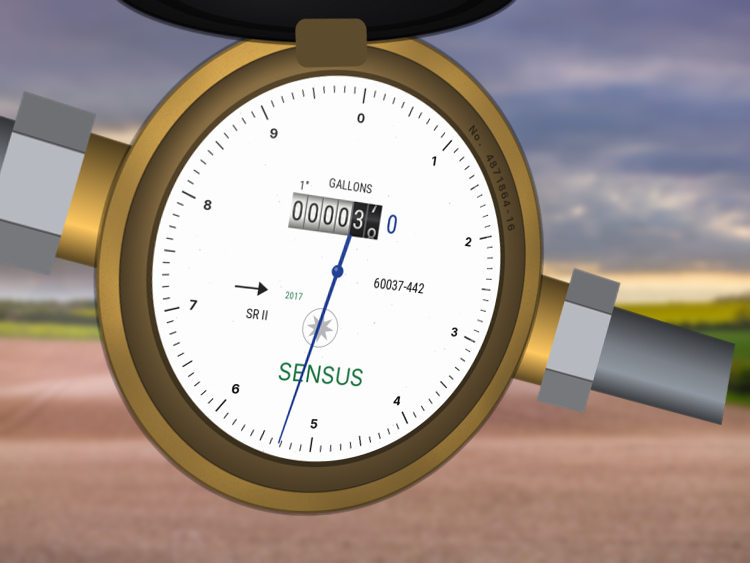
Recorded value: 375.3 gal
